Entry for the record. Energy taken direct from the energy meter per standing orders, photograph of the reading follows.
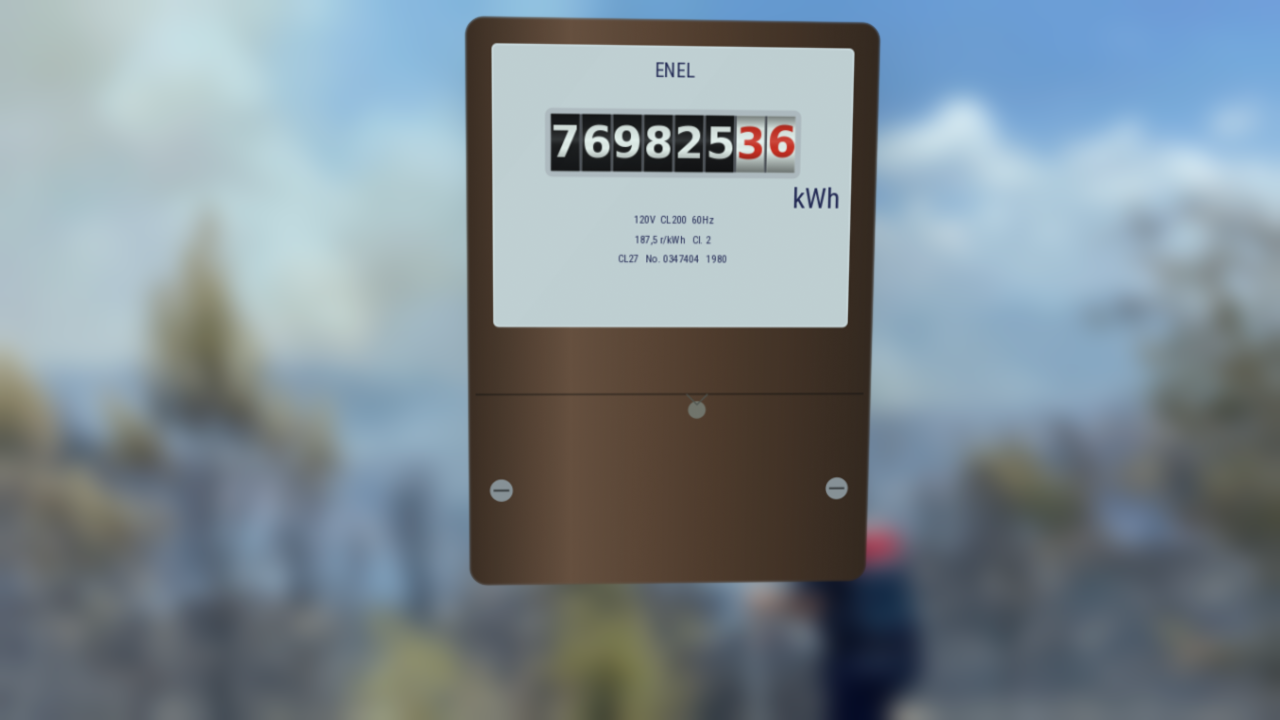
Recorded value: 769825.36 kWh
